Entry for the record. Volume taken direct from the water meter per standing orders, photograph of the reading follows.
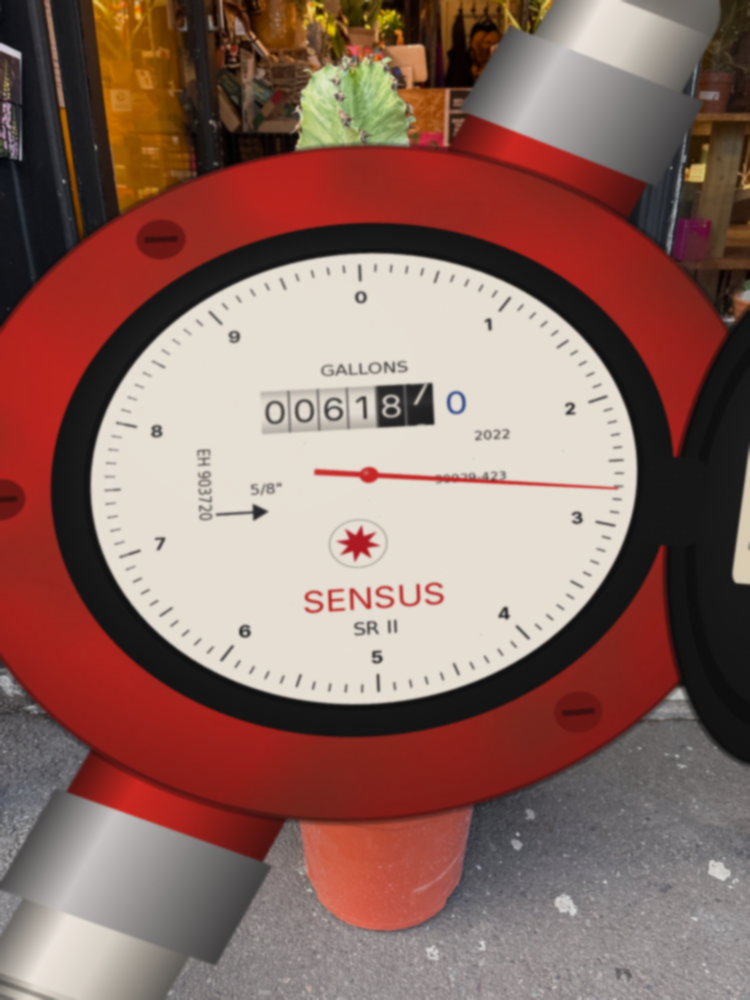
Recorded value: 61872.7 gal
